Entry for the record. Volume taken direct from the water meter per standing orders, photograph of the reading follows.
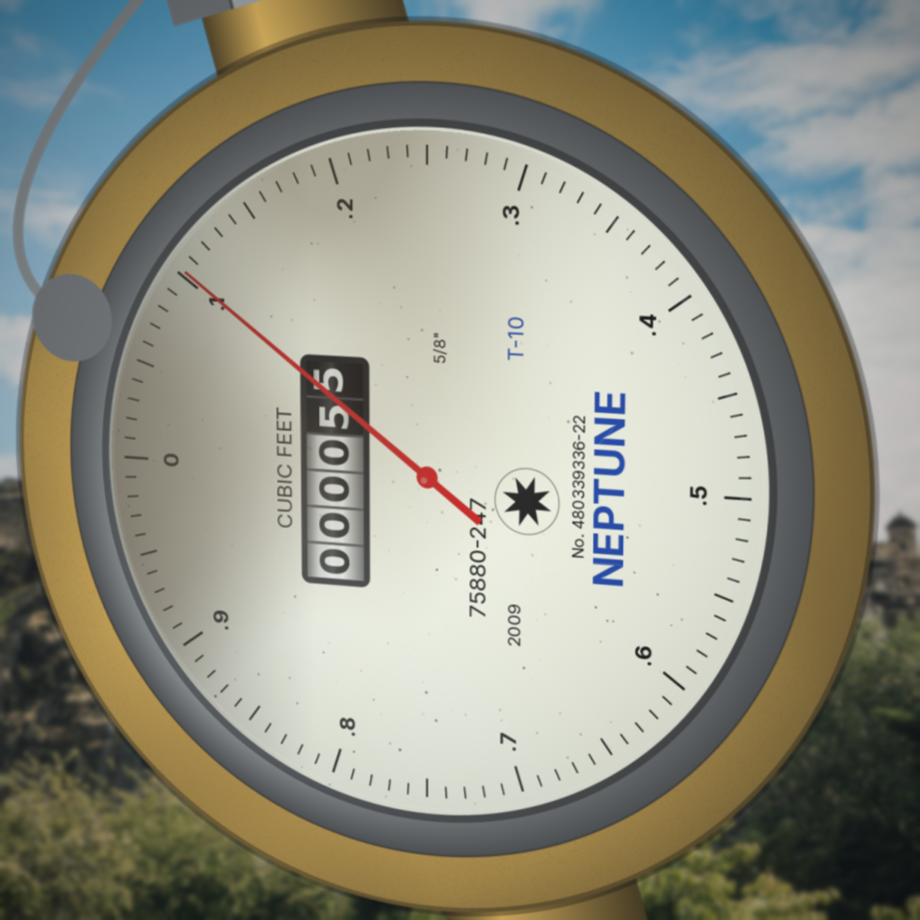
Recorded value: 55.10 ft³
